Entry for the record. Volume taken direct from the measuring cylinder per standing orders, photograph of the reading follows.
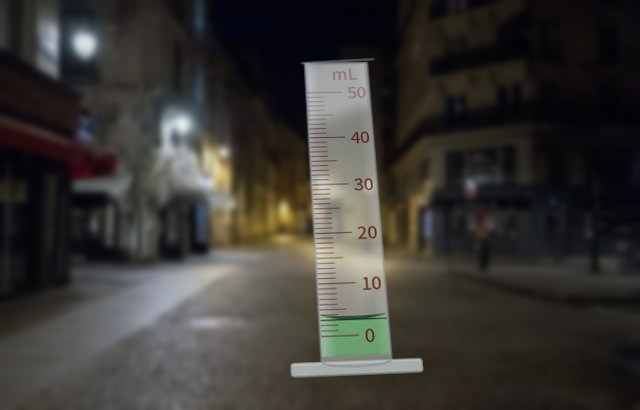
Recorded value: 3 mL
